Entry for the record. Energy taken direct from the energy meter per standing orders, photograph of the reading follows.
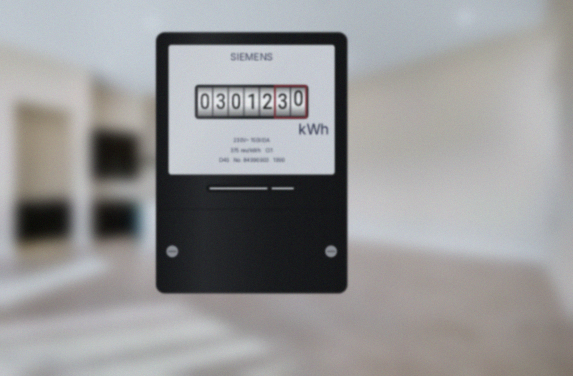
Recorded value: 3012.30 kWh
